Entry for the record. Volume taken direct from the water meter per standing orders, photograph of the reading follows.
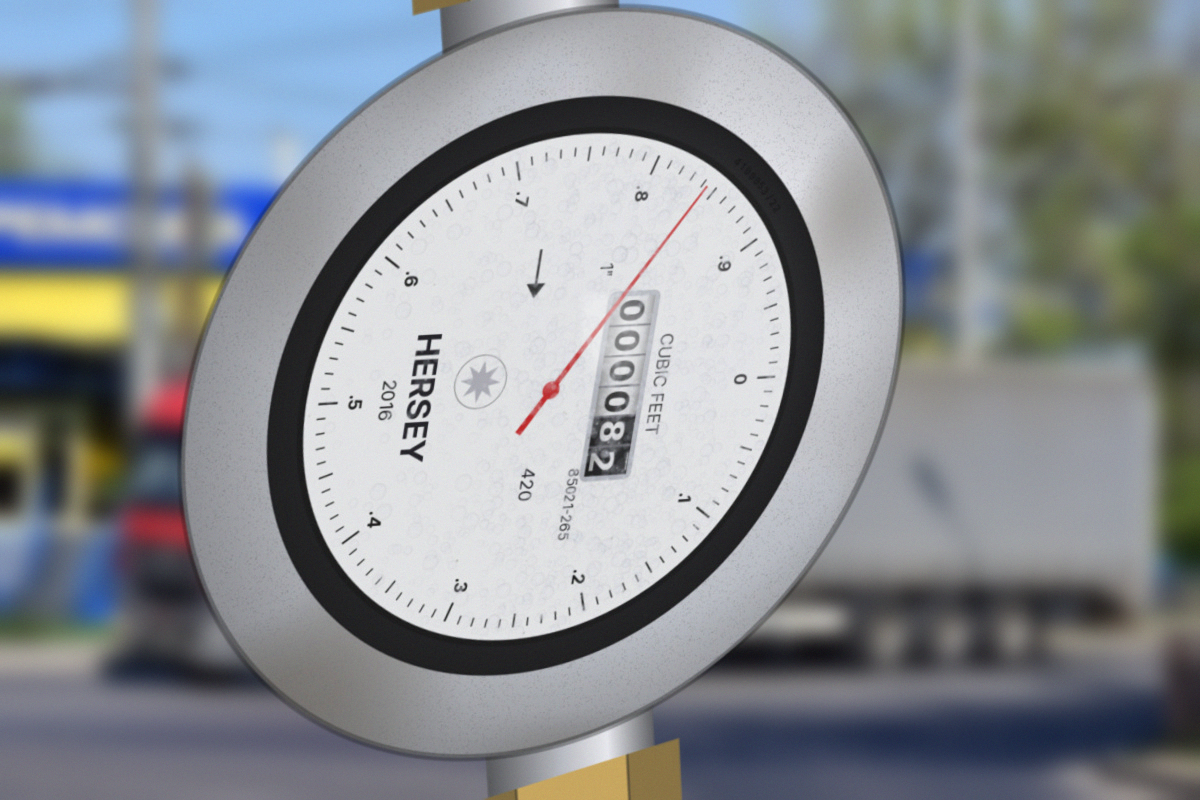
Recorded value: 81.84 ft³
